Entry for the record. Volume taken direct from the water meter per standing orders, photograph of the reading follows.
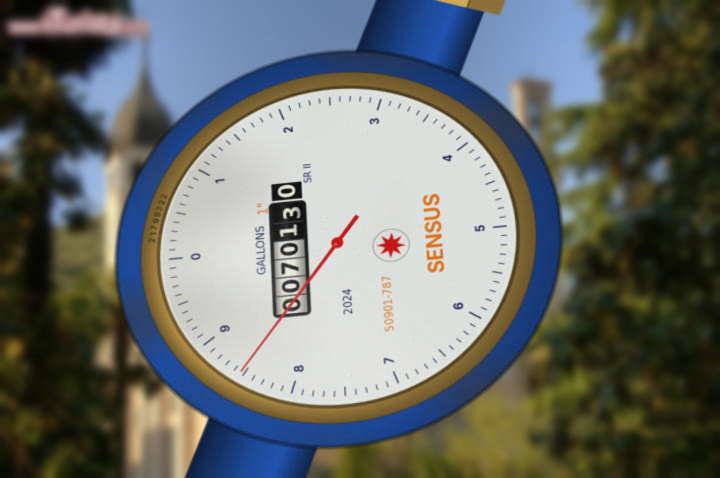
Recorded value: 70128.5 gal
